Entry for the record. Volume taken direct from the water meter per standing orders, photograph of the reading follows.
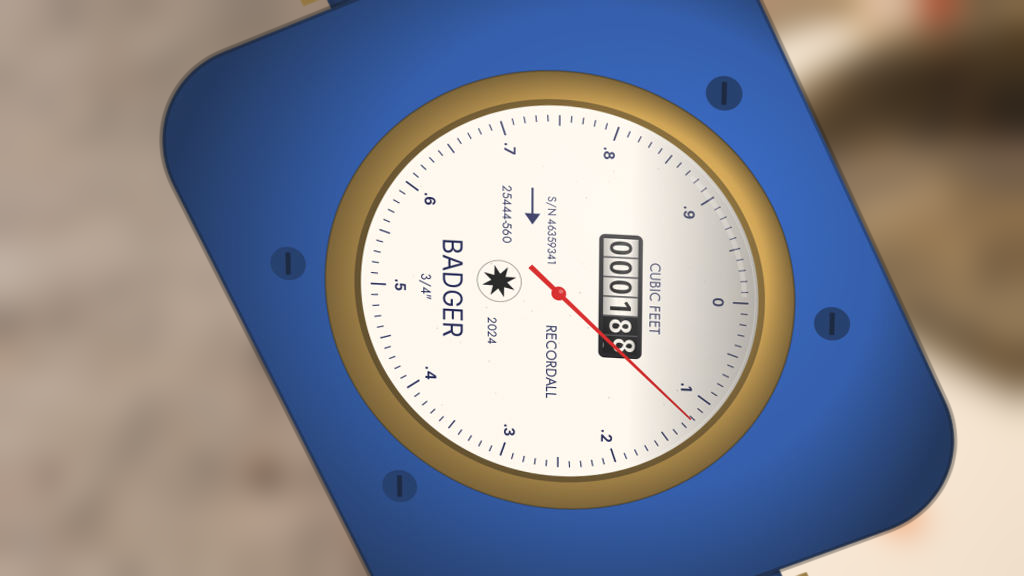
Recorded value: 188.12 ft³
